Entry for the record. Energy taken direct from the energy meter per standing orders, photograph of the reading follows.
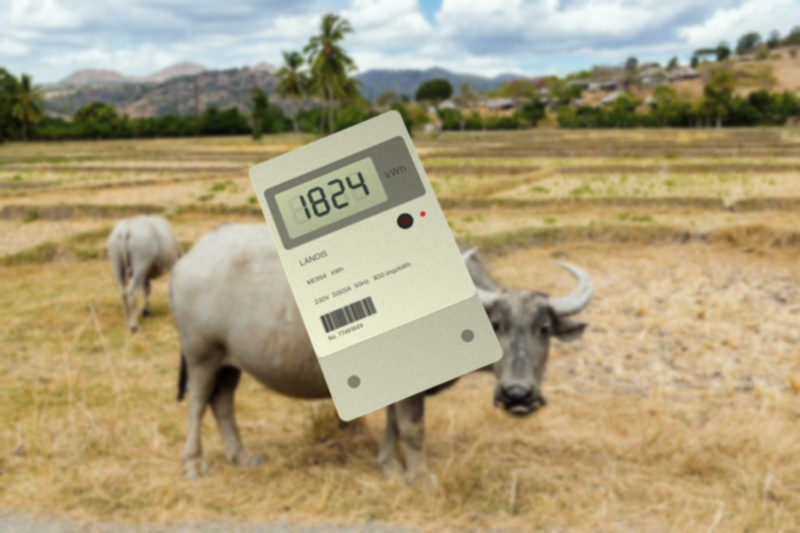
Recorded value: 1824 kWh
